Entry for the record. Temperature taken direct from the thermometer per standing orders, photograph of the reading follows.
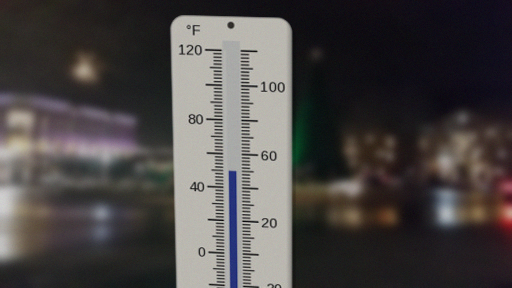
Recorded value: 50 °F
